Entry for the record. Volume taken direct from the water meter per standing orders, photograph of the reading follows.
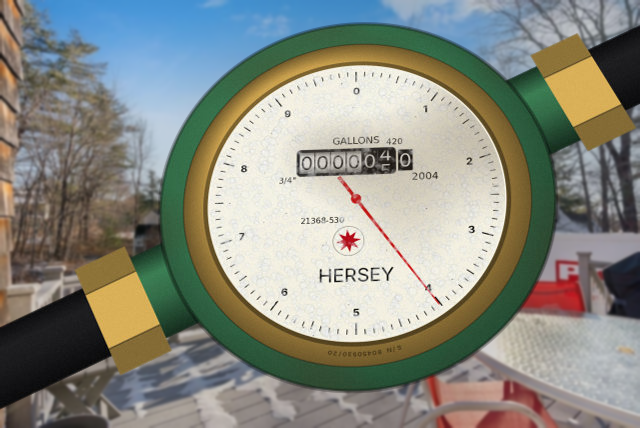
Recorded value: 44.0 gal
